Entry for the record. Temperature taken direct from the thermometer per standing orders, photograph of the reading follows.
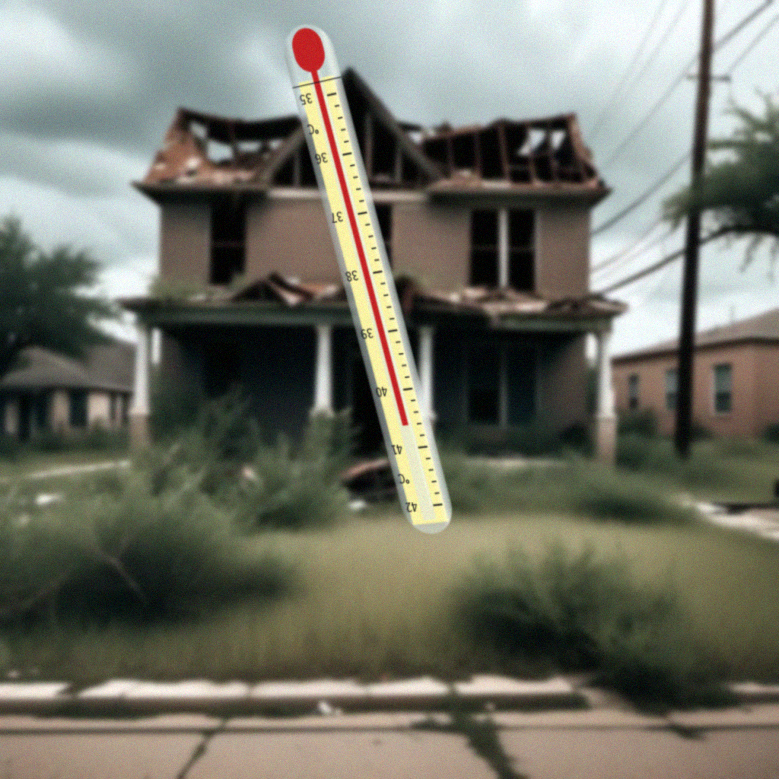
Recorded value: 40.6 °C
